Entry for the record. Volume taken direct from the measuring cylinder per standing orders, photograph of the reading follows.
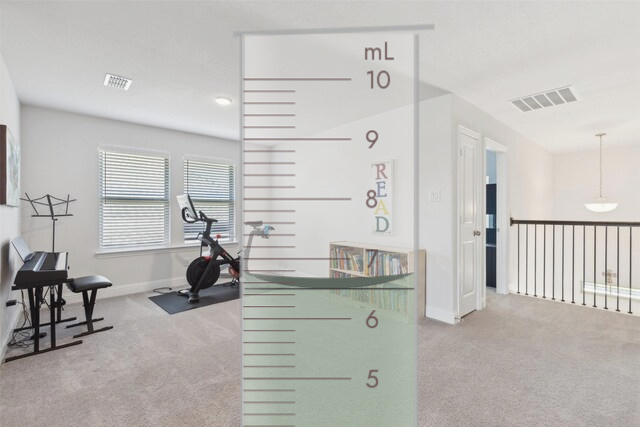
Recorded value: 6.5 mL
